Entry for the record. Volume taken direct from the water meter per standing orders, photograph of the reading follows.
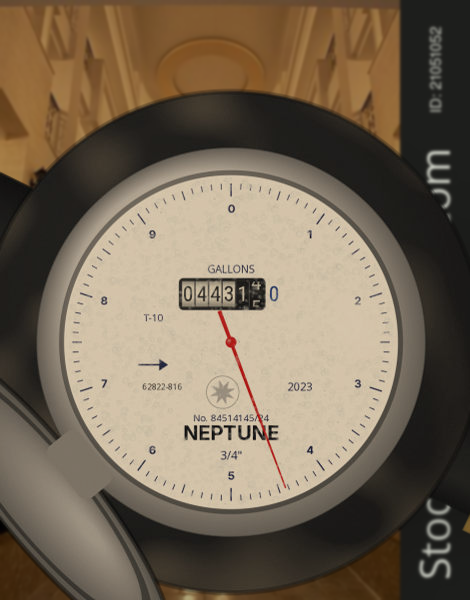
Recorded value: 443144.4 gal
